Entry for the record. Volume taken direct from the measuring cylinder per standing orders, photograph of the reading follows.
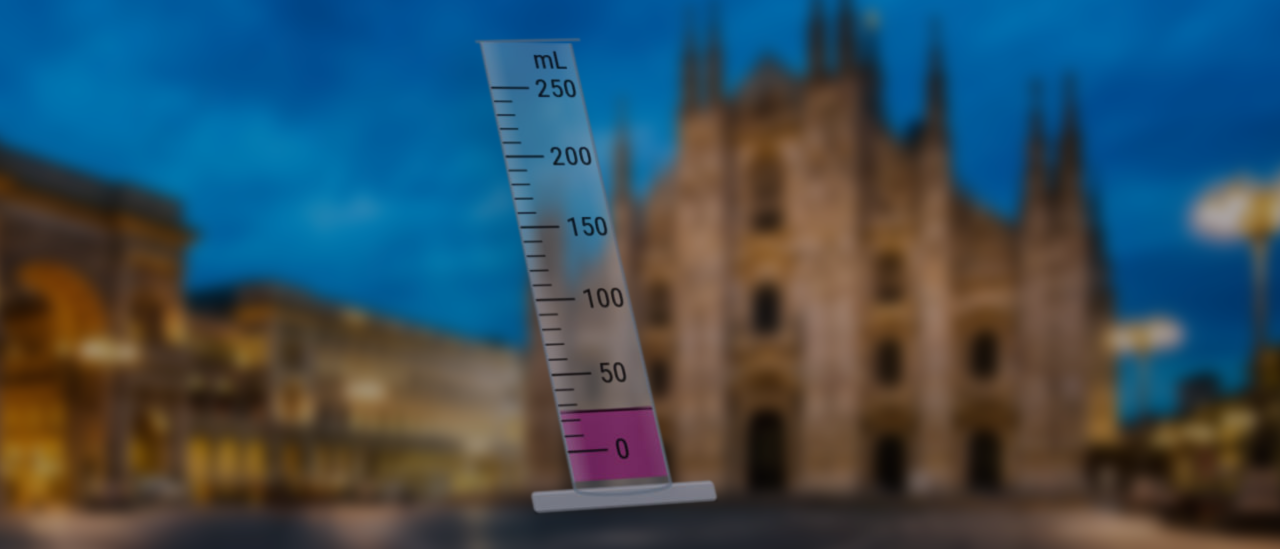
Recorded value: 25 mL
